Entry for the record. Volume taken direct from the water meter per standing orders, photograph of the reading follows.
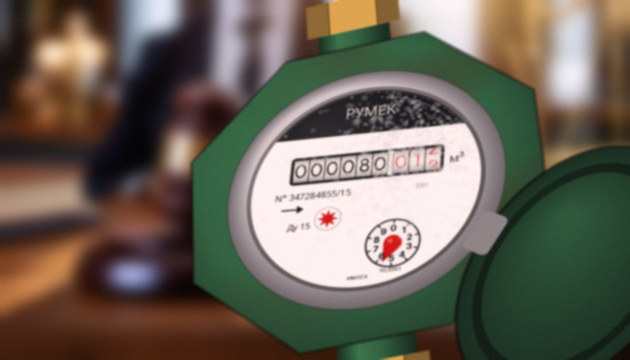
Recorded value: 80.0125 m³
